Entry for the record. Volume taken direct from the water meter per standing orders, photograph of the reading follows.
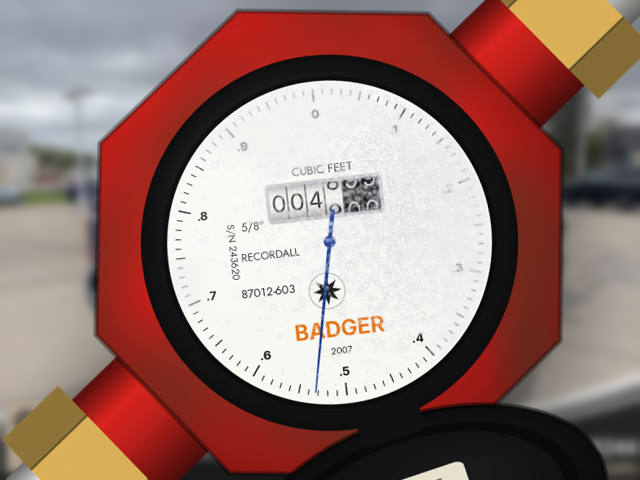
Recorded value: 4899.53 ft³
